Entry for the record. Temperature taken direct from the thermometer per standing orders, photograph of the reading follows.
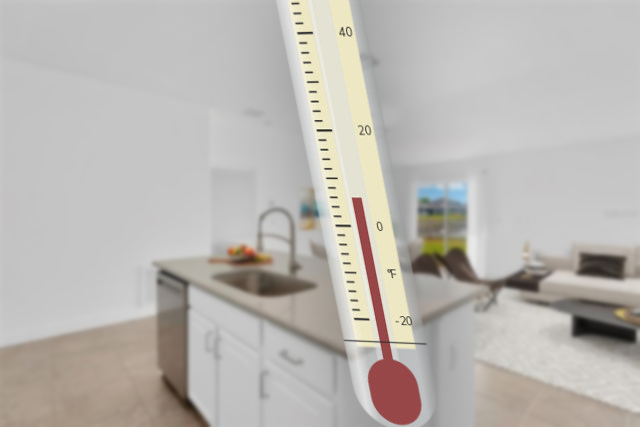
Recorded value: 6 °F
